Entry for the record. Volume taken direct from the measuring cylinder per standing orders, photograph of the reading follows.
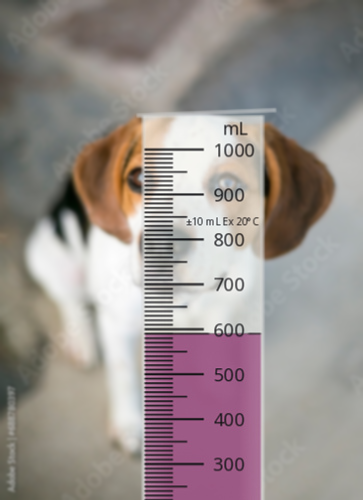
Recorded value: 590 mL
